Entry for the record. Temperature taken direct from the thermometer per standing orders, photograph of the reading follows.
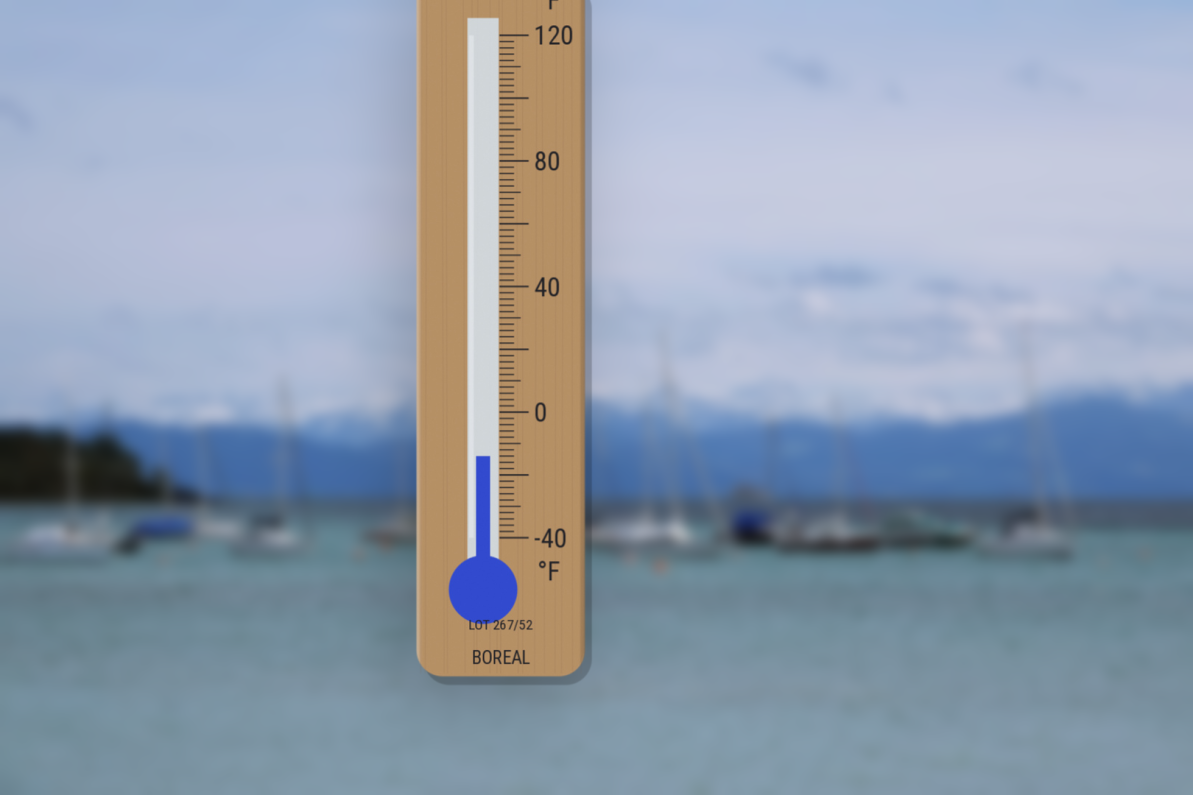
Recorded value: -14 °F
